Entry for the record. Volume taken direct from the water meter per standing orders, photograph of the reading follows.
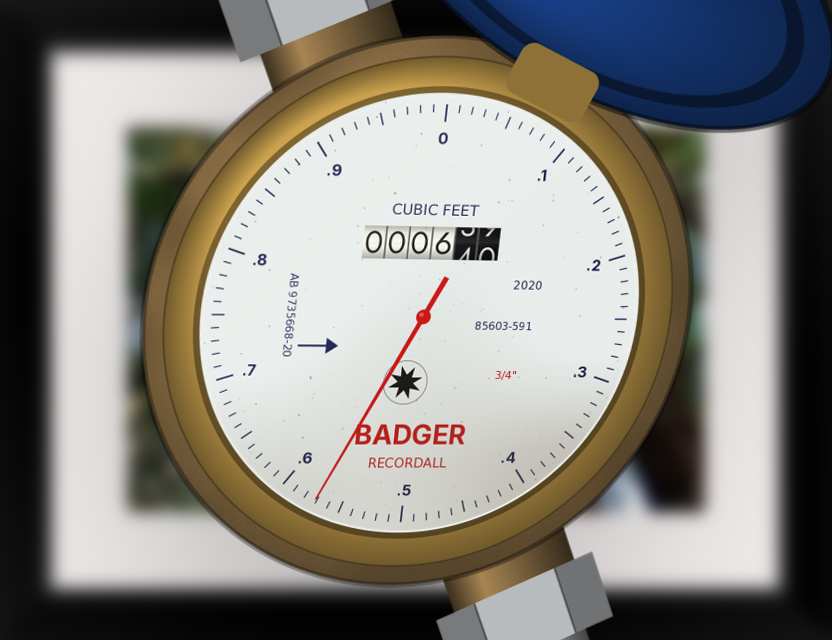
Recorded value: 639.57 ft³
